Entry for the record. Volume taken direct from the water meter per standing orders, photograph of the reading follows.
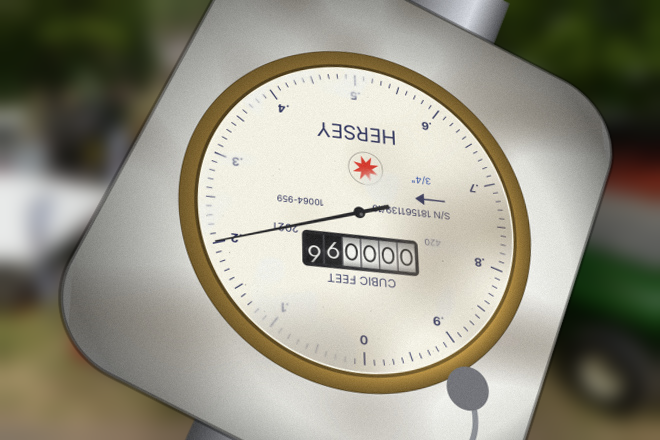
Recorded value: 96.20 ft³
